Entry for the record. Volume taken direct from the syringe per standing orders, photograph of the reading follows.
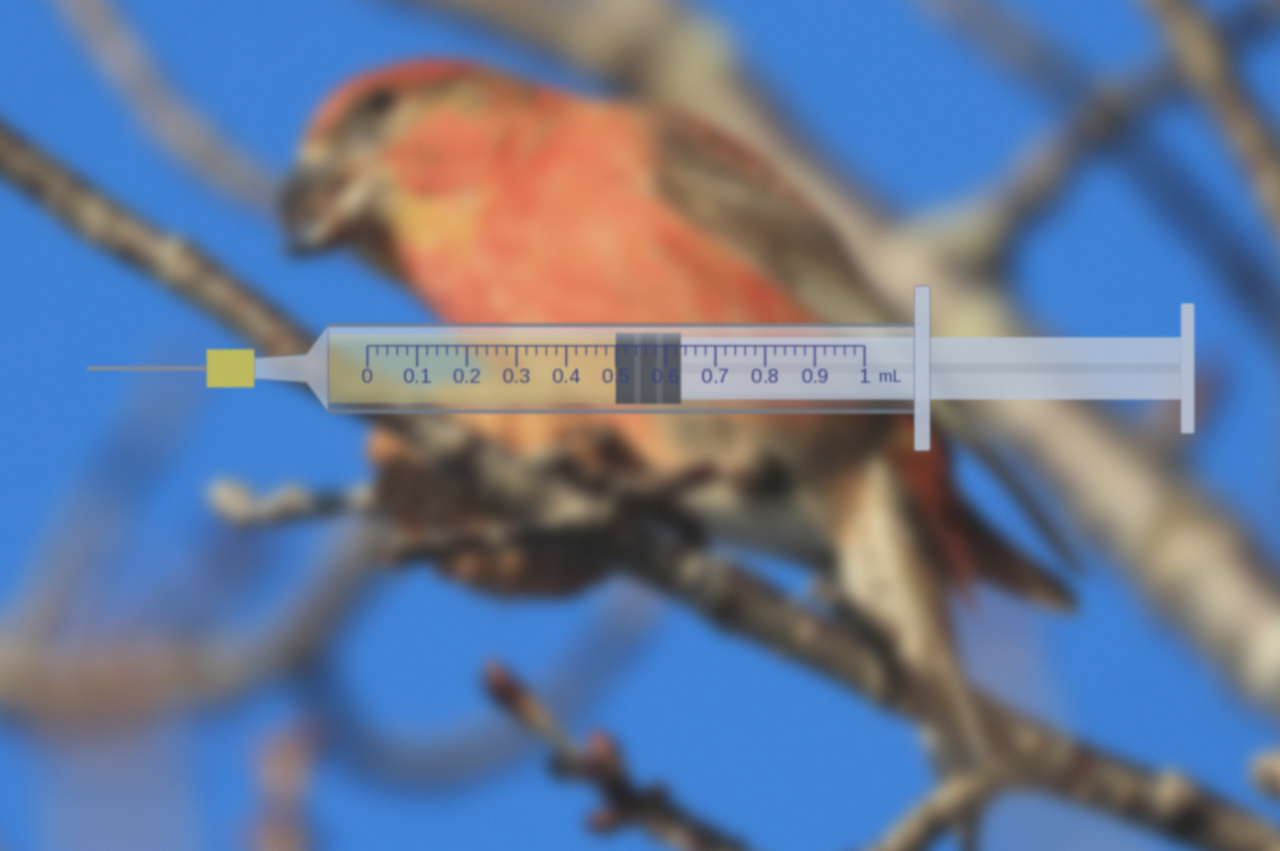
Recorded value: 0.5 mL
